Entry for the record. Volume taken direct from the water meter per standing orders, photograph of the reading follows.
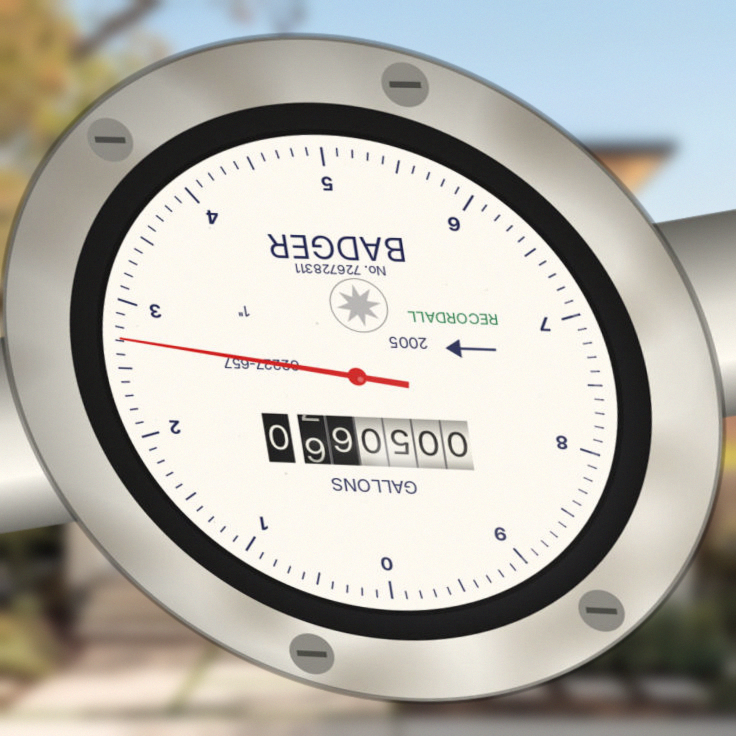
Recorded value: 50662.7 gal
